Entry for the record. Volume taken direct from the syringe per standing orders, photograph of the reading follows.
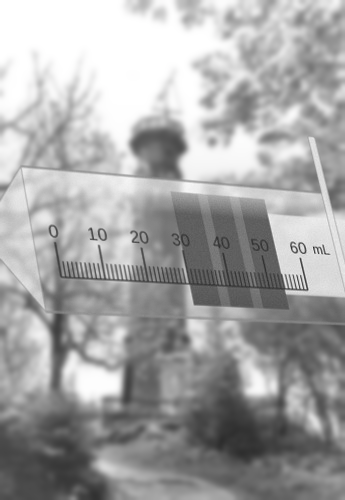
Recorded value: 30 mL
